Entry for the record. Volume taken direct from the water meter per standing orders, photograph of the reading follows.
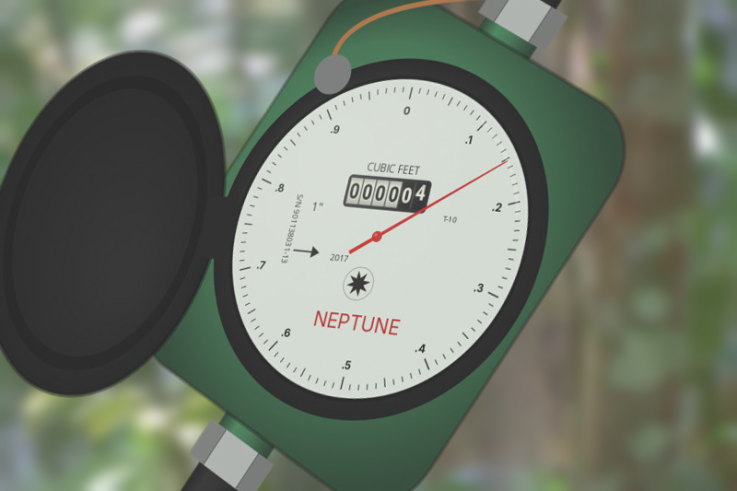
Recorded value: 4.15 ft³
